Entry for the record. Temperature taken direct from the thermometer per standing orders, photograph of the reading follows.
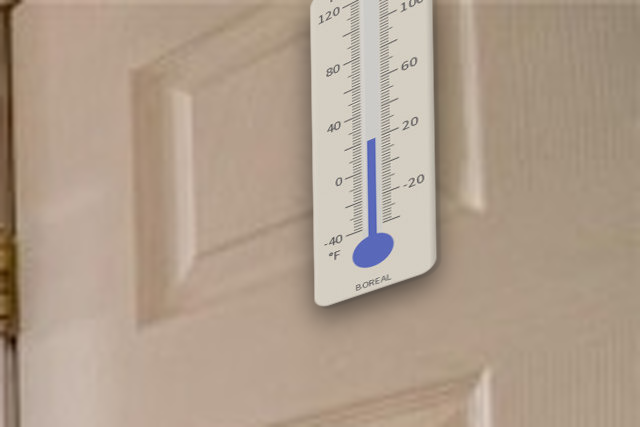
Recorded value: 20 °F
